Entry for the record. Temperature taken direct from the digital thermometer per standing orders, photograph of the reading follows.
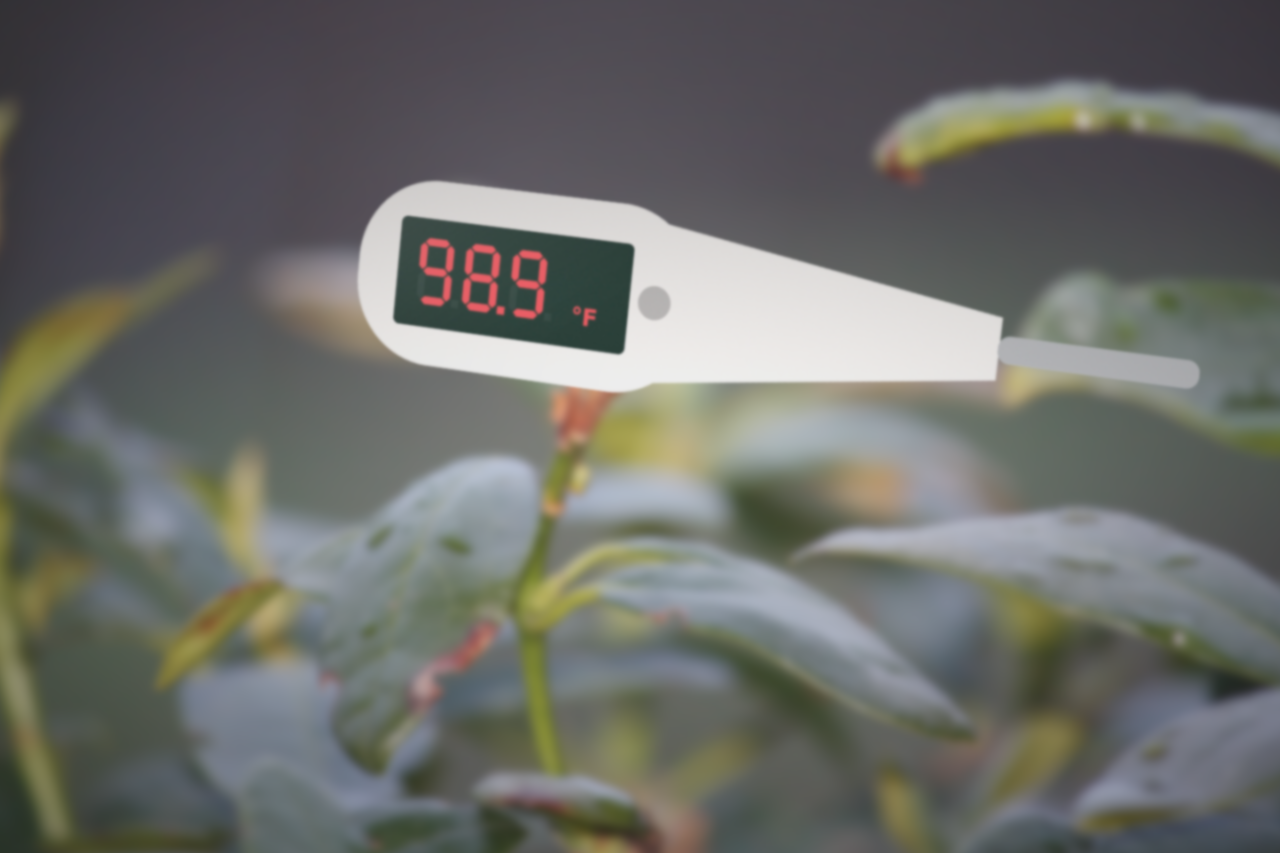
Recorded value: 98.9 °F
